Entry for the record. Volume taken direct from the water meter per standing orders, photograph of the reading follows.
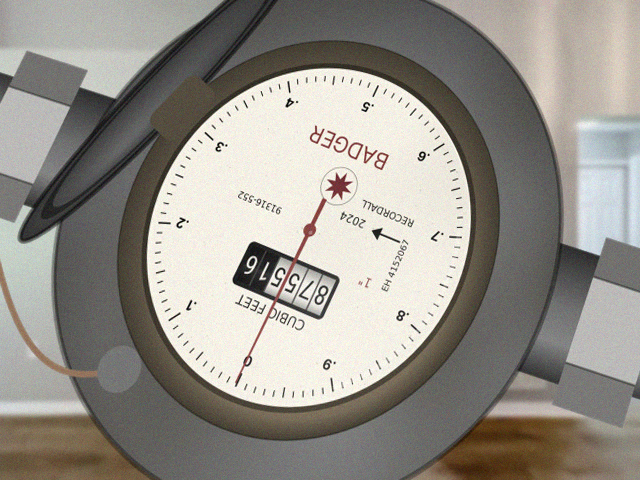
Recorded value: 875516.00 ft³
